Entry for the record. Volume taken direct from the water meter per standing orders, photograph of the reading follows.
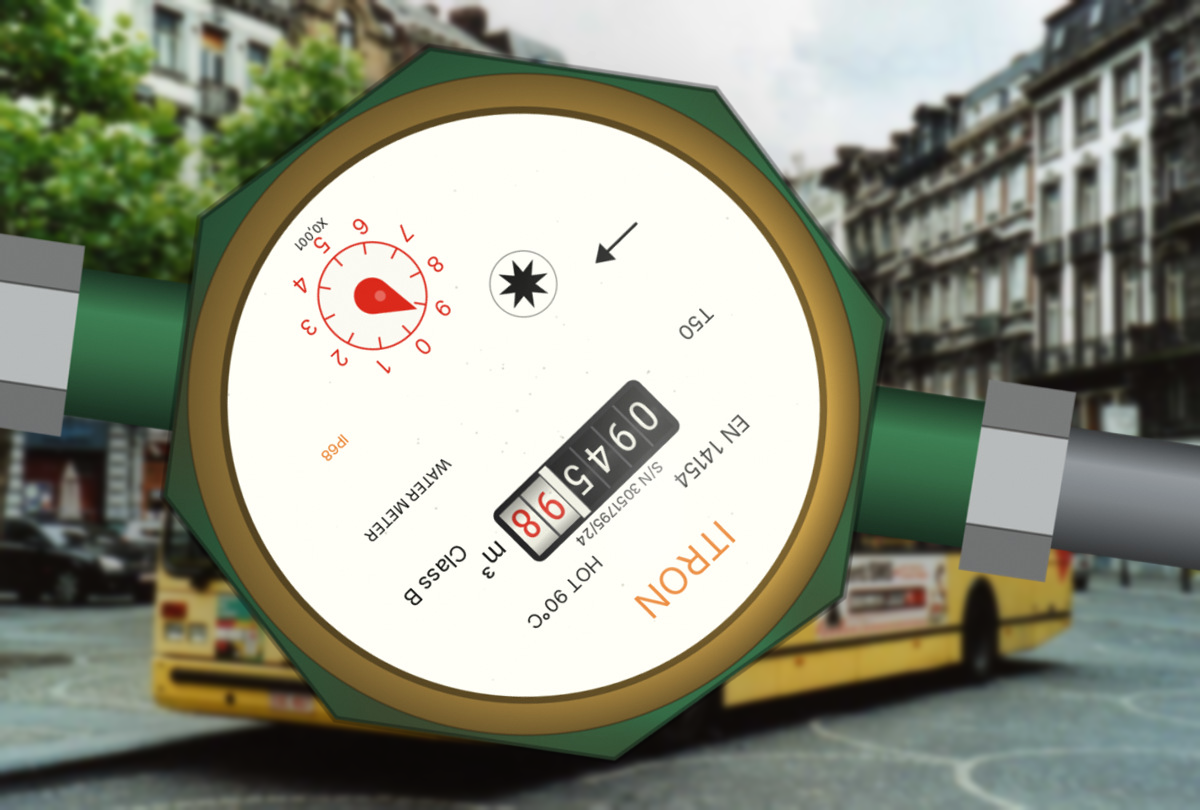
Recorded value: 945.979 m³
